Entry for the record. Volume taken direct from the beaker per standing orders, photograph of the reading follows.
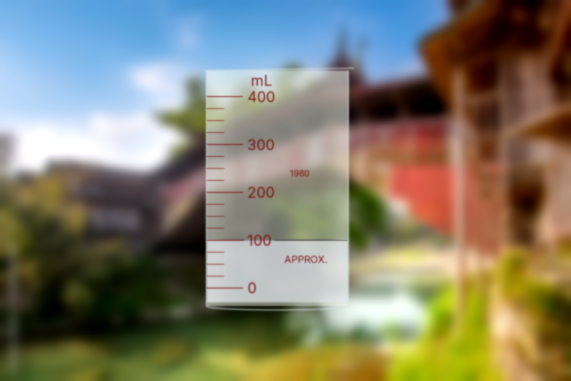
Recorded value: 100 mL
